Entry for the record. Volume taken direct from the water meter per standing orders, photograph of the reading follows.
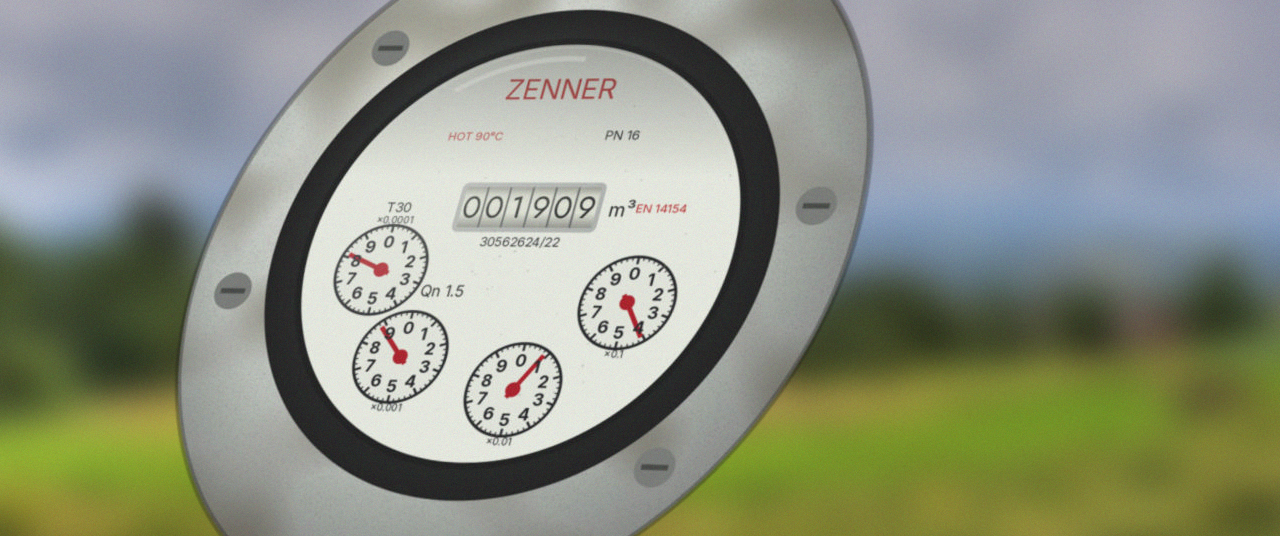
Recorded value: 1909.4088 m³
